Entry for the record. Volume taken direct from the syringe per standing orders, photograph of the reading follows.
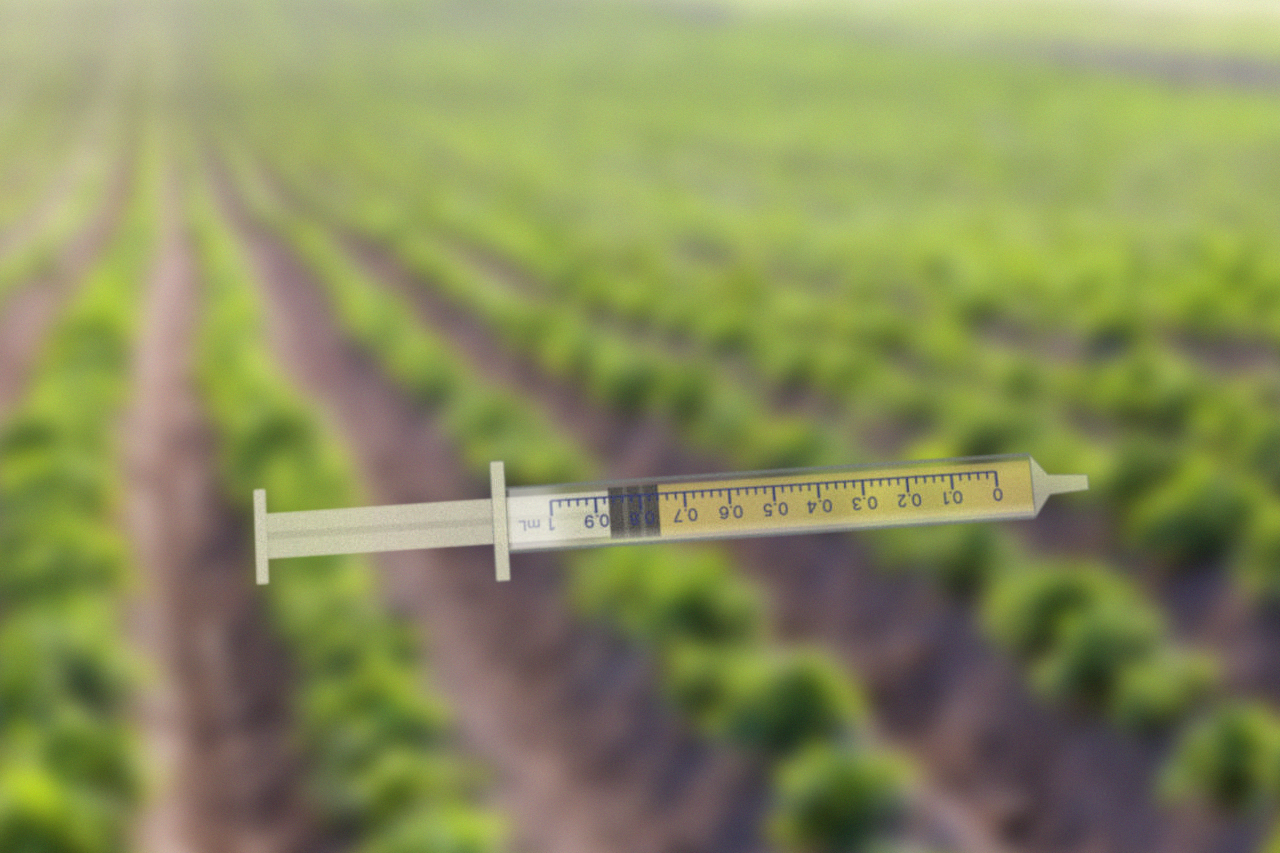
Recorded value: 0.76 mL
